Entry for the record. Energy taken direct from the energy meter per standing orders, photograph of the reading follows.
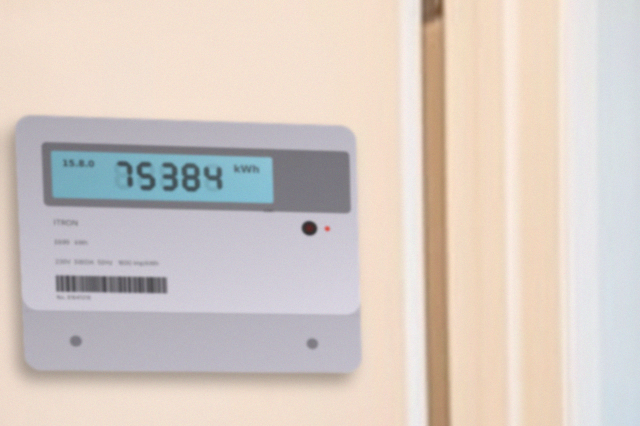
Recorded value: 75384 kWh
